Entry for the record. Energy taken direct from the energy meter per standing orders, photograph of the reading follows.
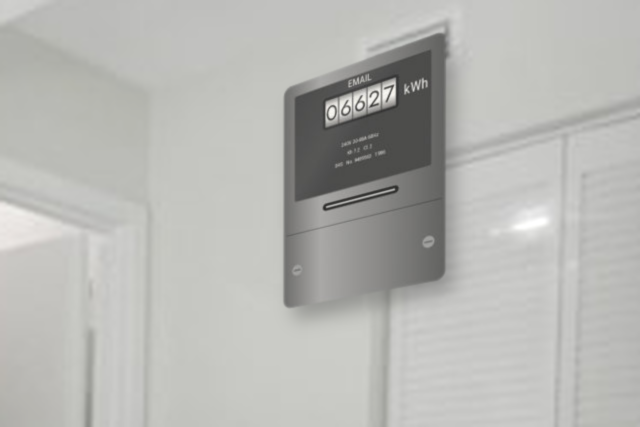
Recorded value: 6627 kWh
